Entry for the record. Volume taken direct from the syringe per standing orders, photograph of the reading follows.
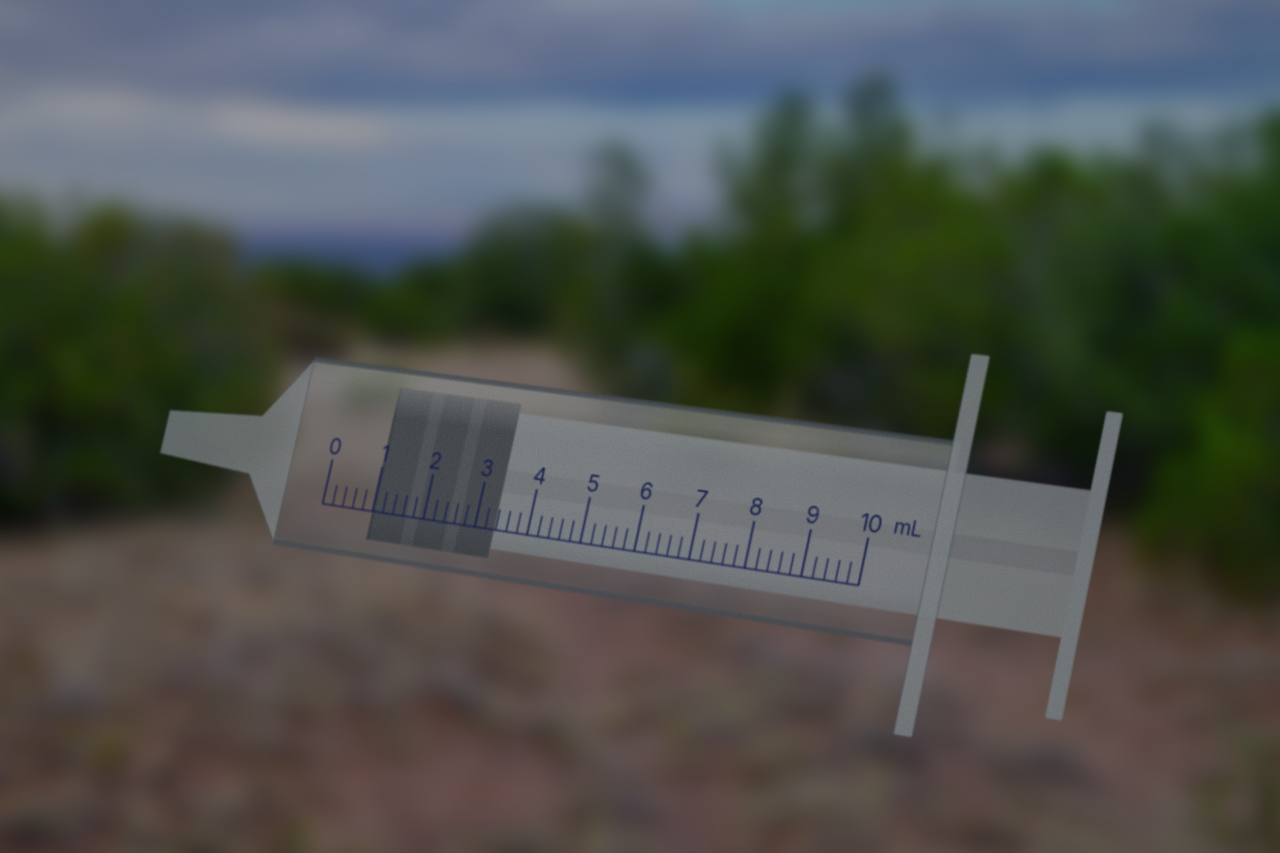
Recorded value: 1 mL
